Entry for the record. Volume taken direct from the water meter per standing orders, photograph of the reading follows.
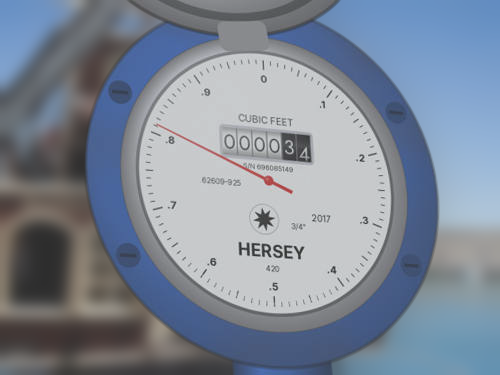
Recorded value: 33.81 ft³
